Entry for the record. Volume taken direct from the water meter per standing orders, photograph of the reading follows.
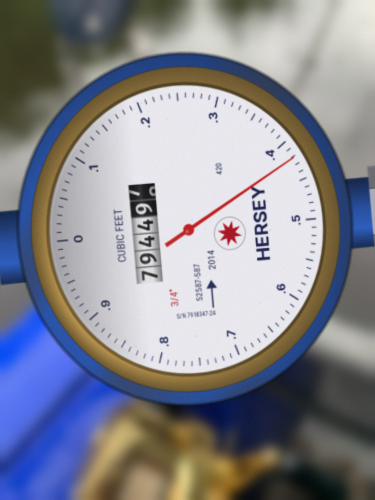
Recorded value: 794497.42 ft³
